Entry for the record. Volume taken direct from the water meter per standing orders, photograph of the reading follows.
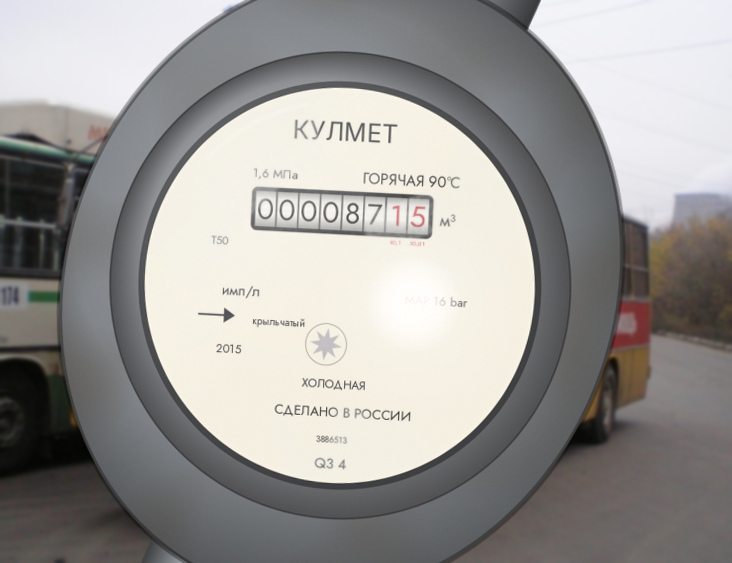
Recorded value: 87.15 m³
